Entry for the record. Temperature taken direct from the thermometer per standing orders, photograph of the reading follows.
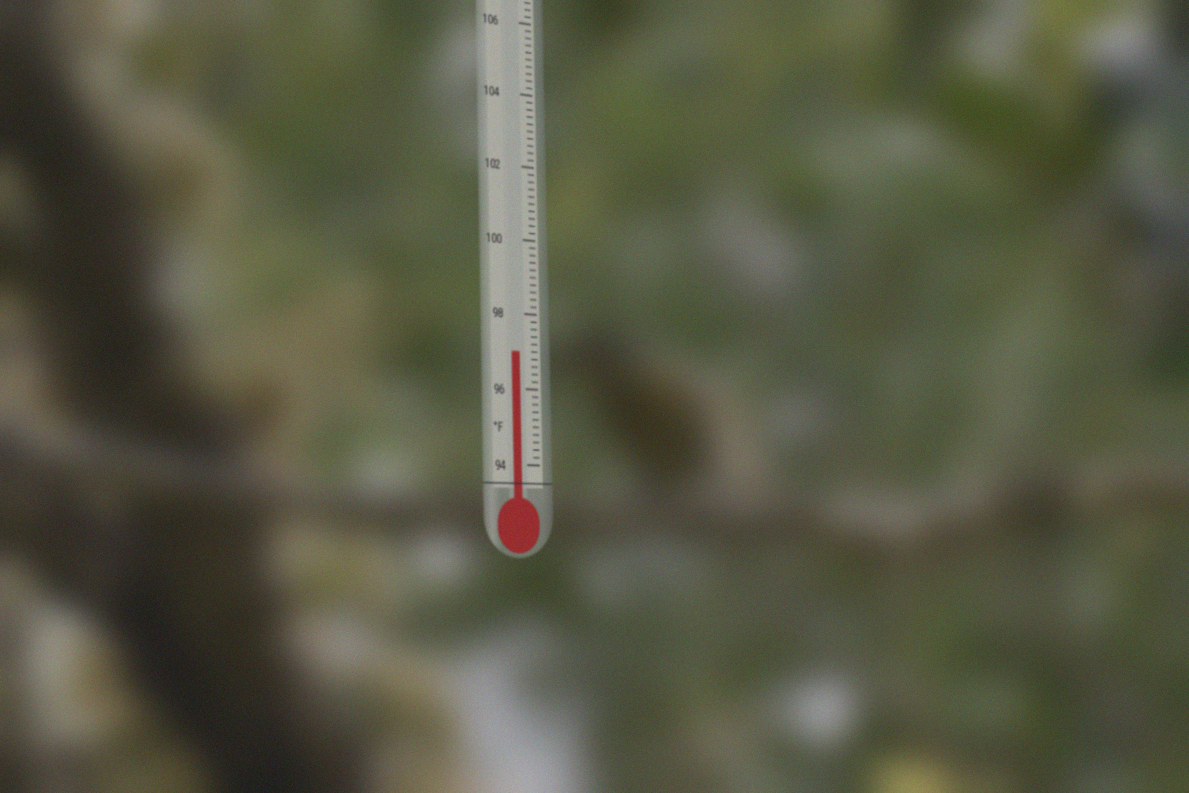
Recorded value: 97 °F
